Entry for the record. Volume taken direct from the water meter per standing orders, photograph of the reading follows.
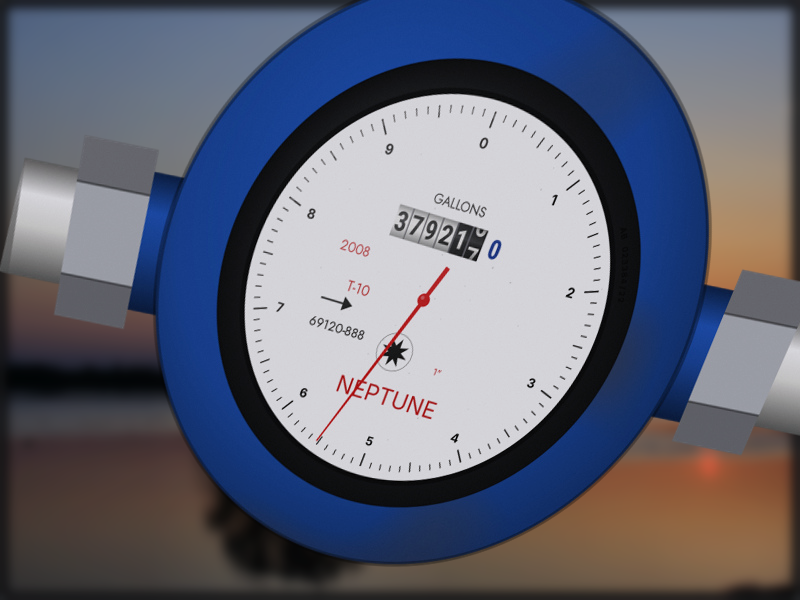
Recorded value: 3792165.5 gal
